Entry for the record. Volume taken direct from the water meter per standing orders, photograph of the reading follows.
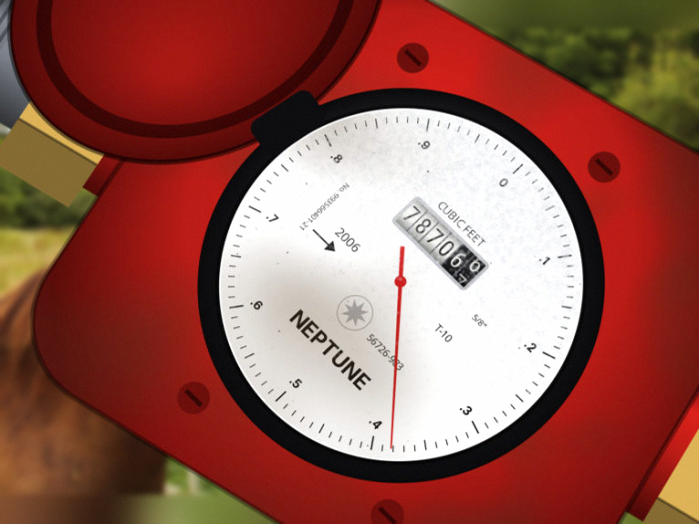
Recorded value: 787066.38 ft³
